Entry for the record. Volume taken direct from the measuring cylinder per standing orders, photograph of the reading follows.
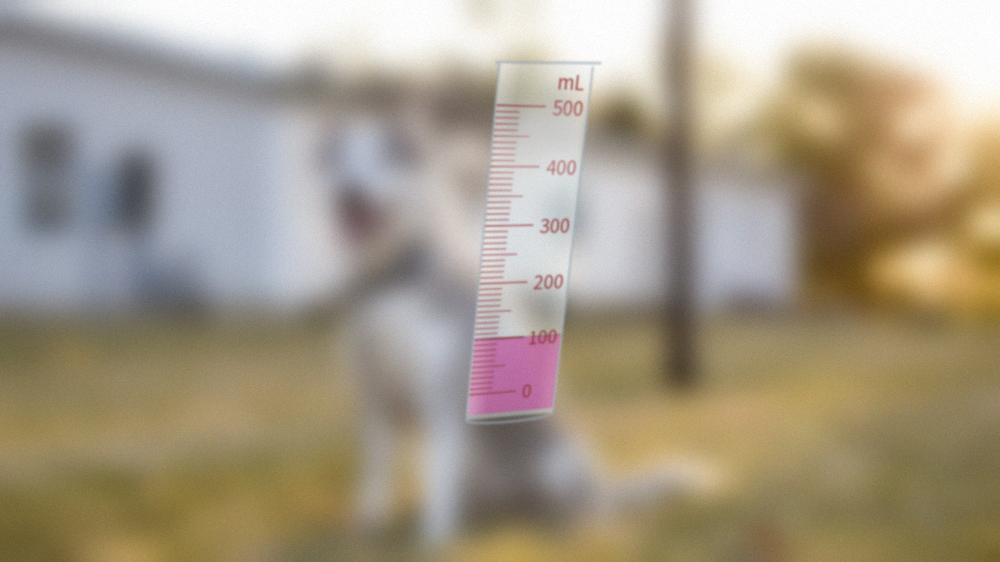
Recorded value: 100 mL
